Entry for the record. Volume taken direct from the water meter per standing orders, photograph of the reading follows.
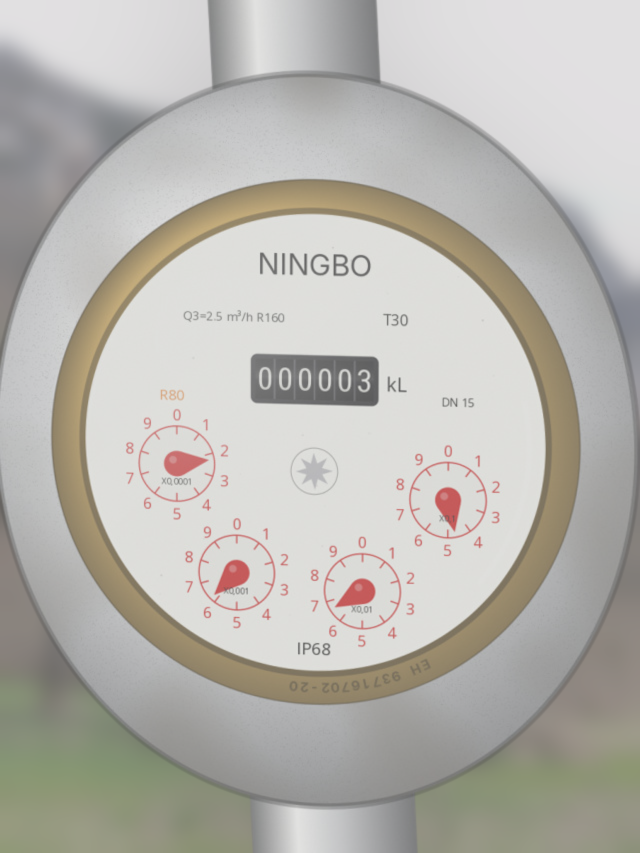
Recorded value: 3.4662 kL
